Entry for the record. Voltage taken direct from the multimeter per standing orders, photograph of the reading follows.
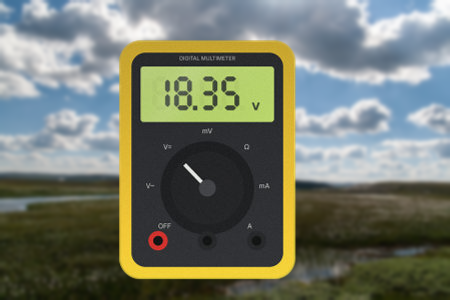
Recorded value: 18.35 V
